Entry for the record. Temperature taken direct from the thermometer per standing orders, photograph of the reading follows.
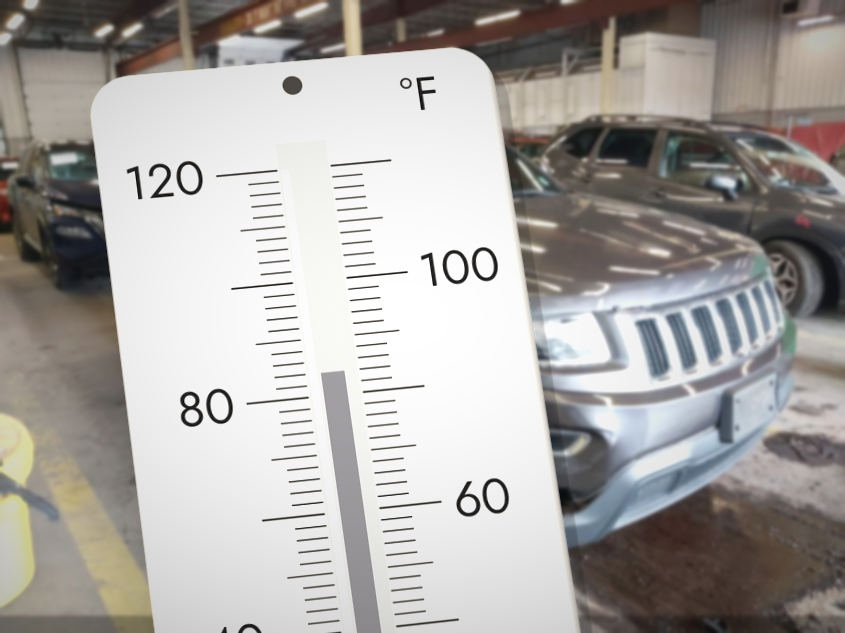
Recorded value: 84 °F
